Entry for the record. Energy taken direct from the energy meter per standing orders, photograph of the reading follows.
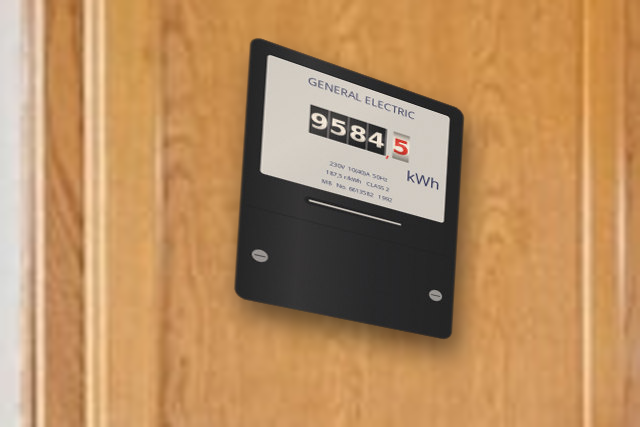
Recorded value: 9584.5 kWh
